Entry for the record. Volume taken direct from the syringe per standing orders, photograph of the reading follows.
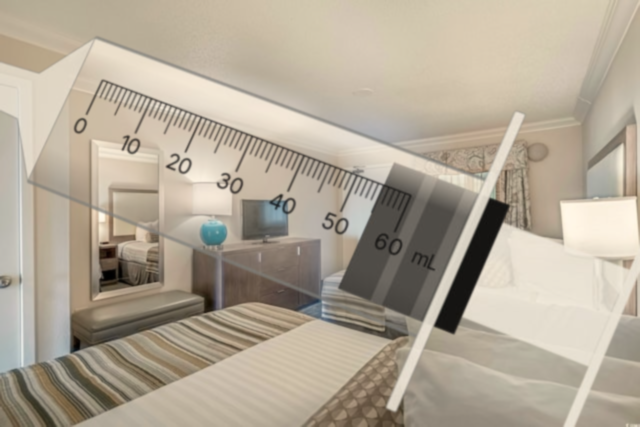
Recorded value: 55 mL
